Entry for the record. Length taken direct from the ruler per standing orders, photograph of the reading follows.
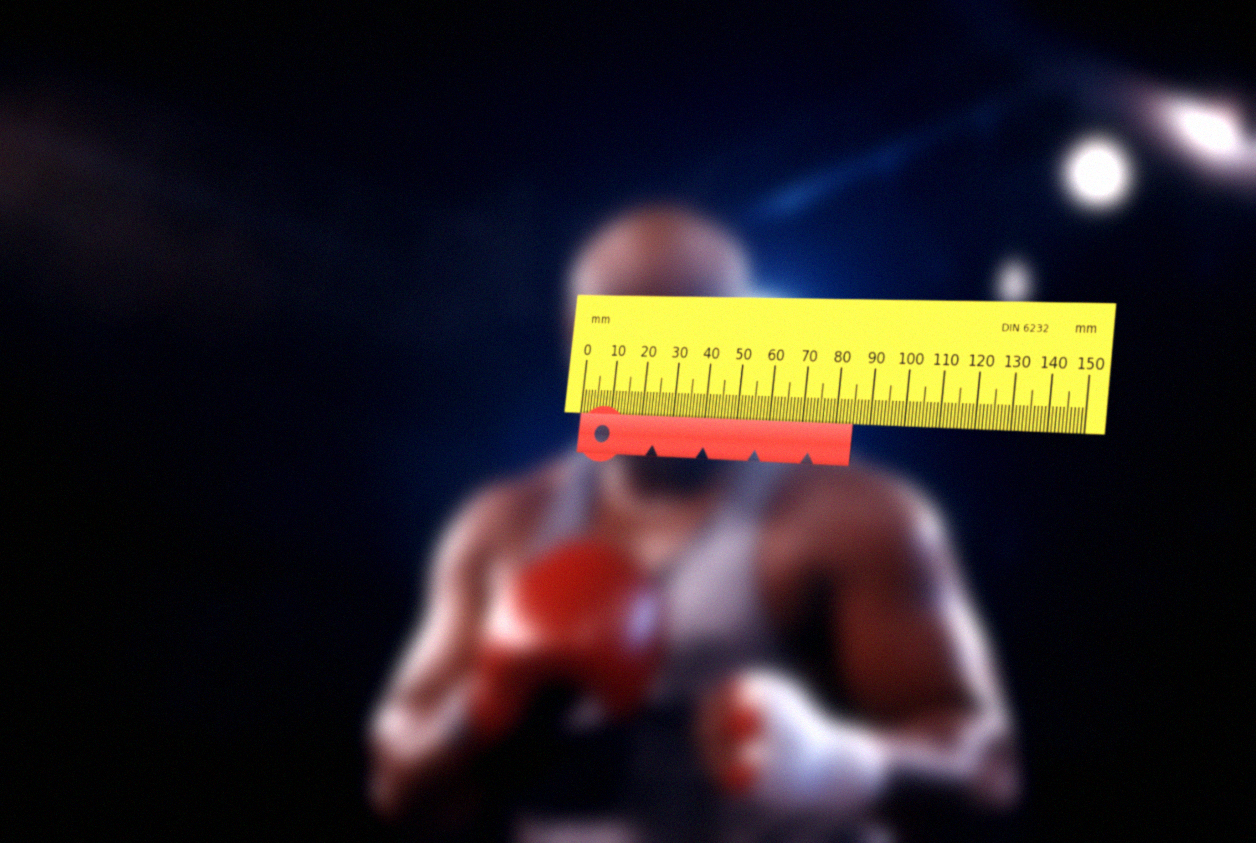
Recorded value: 85 mm
